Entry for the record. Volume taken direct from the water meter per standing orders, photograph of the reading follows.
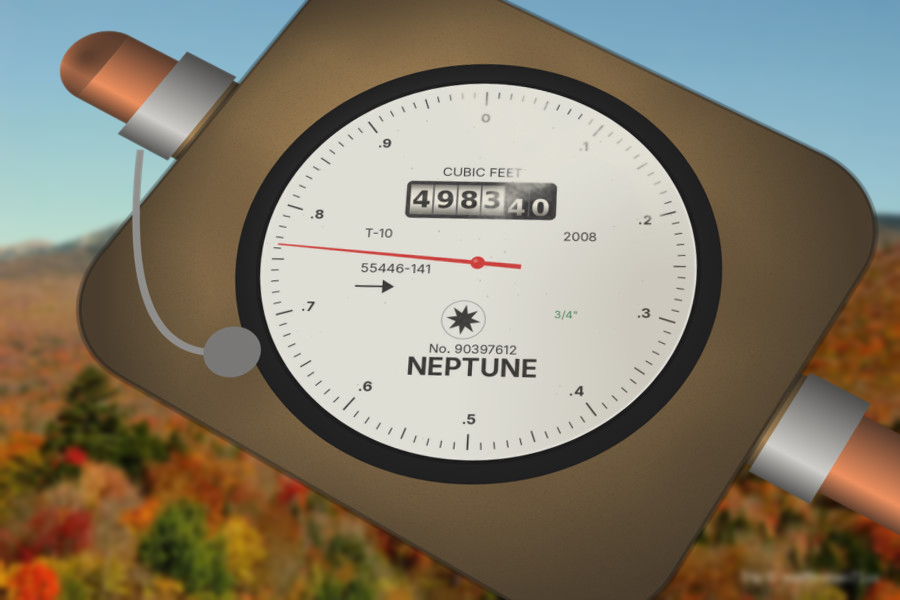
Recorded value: 498339.76 ft³
